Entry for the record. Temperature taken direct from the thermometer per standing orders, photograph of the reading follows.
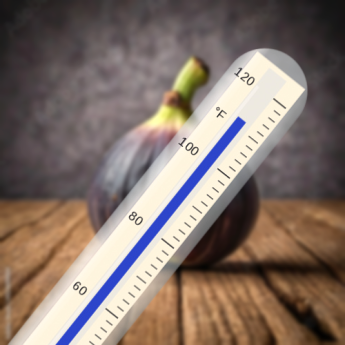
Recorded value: 112 °F
